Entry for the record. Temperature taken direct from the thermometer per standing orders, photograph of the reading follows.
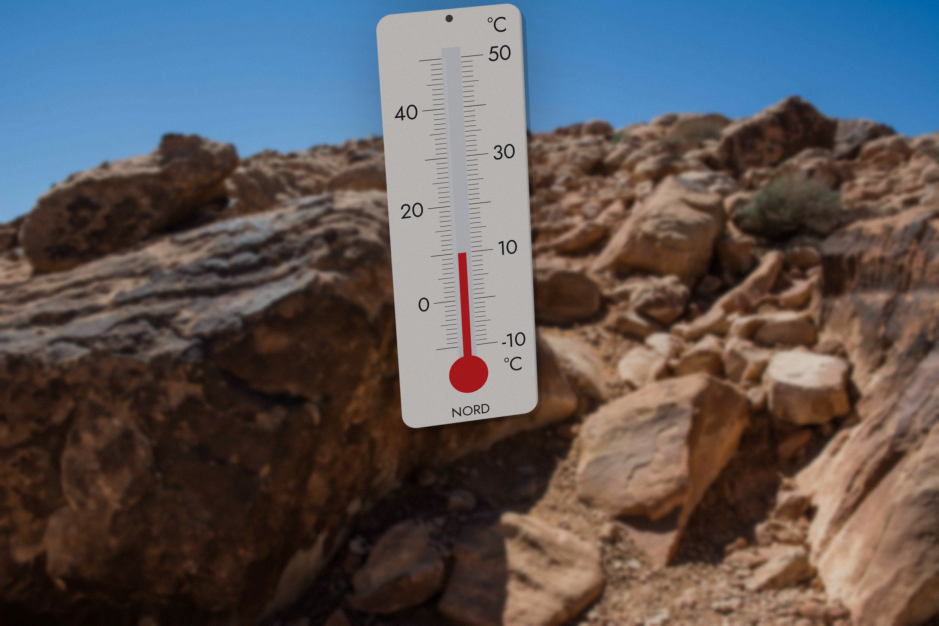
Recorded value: 10 °C
